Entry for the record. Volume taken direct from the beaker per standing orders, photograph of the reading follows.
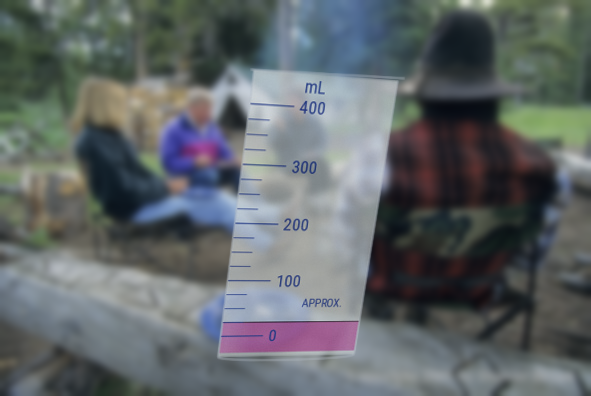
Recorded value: 25 mL
